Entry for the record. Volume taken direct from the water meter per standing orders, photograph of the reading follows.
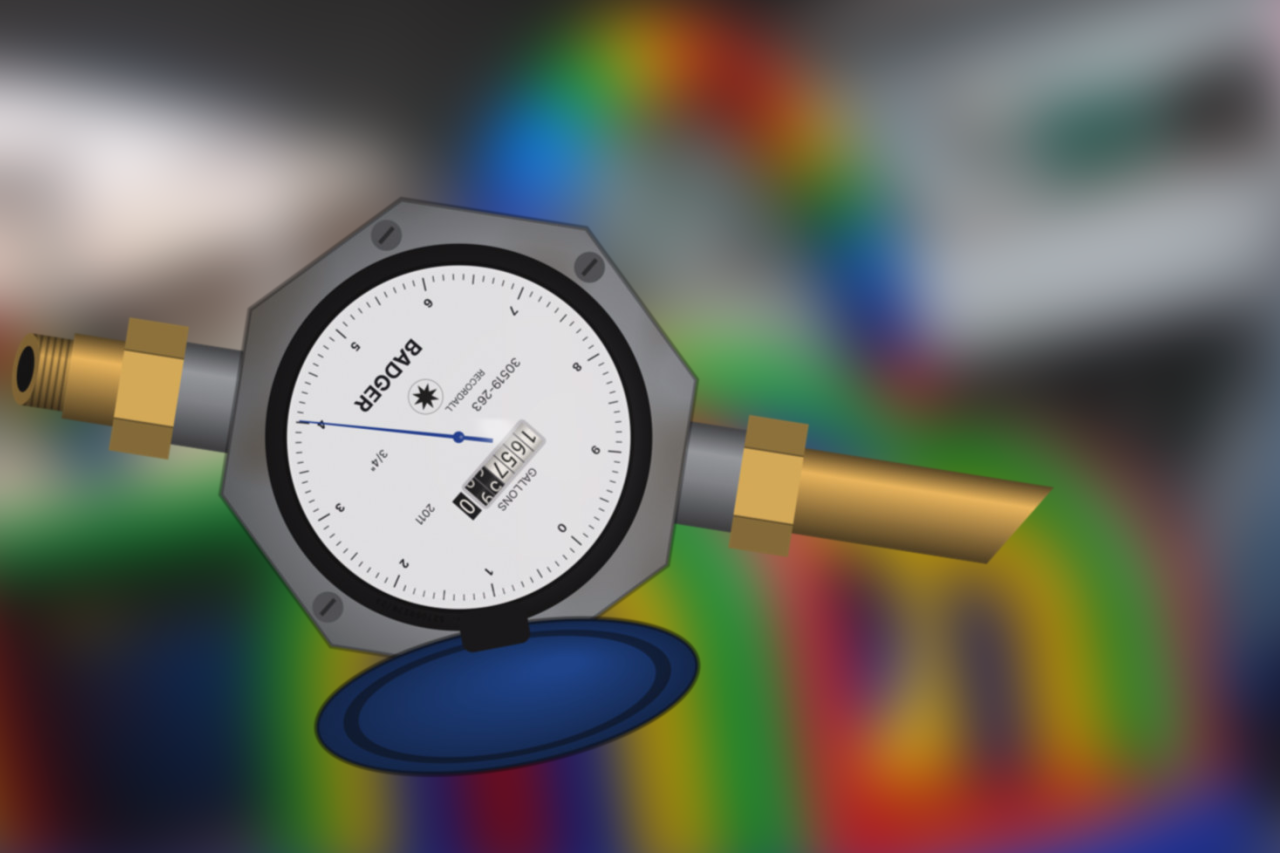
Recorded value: 1657594.0 gal
